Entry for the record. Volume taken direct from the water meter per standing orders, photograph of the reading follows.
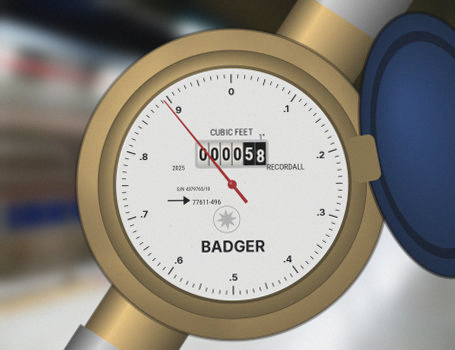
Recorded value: 57.89 ft³
